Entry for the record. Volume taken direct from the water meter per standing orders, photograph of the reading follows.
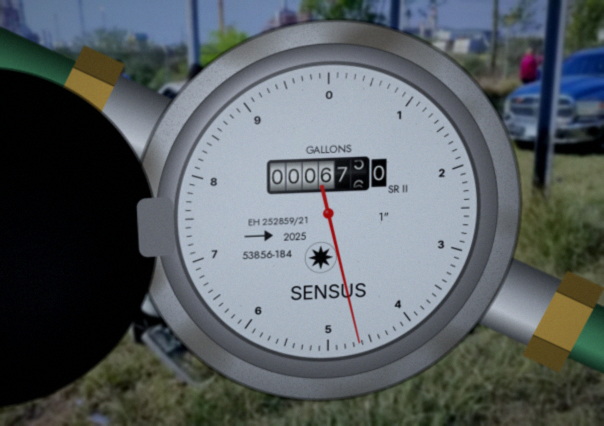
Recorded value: 6754.6 gal
